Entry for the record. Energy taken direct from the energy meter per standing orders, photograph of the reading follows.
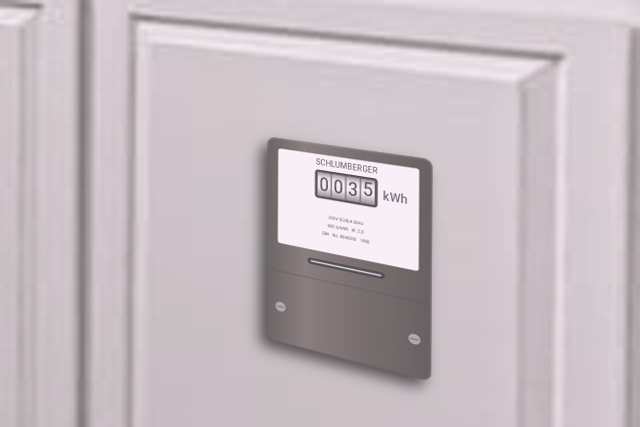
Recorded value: 35 kWh
